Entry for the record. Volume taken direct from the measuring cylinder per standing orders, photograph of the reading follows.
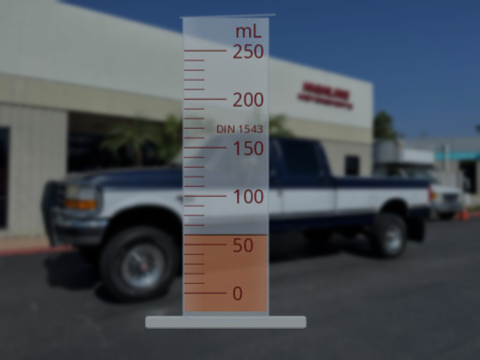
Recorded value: 60 mL
